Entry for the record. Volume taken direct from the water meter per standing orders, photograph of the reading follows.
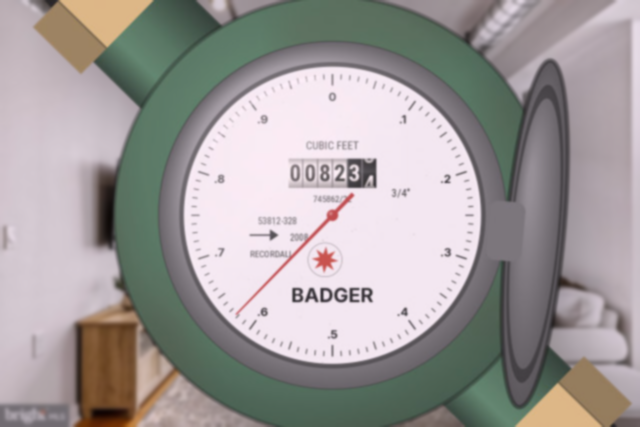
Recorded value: 8233.62 ft³
